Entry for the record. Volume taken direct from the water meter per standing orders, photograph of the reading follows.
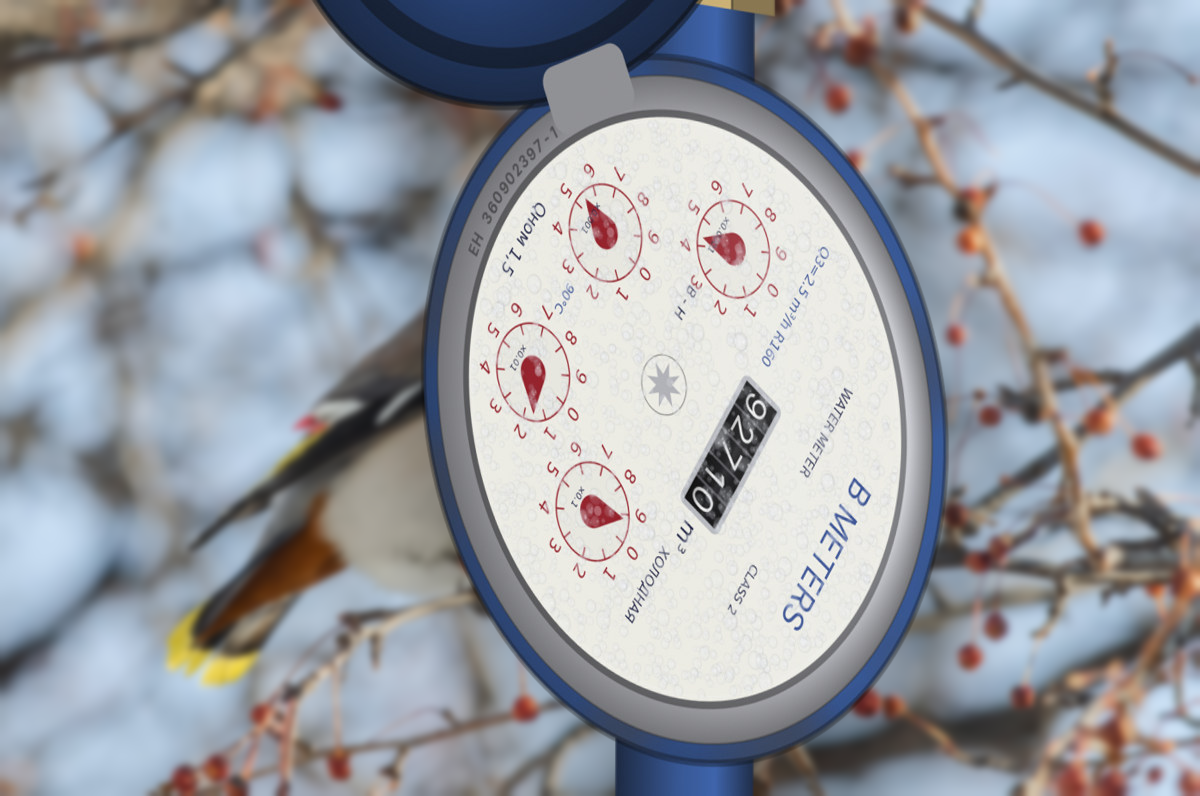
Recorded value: 92709.9154 m³
